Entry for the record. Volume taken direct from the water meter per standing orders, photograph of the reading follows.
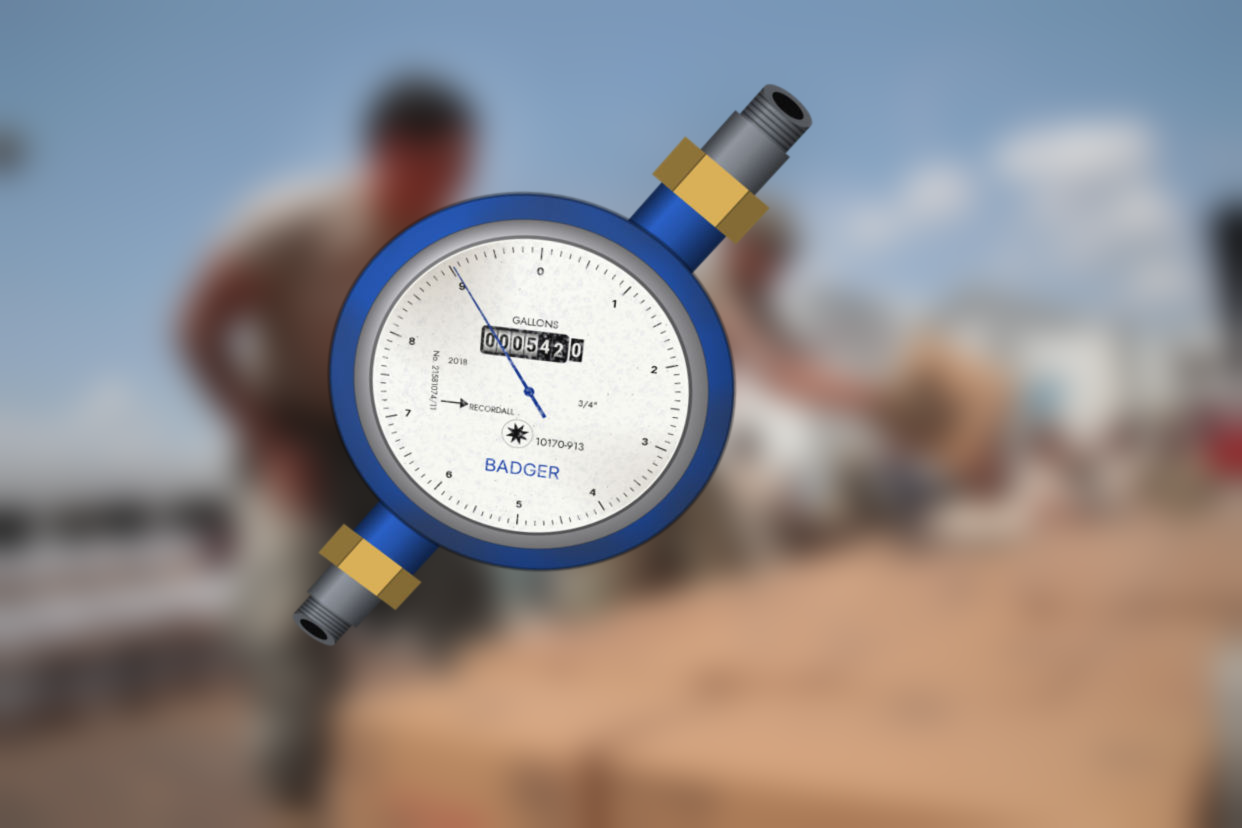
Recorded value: 5419.0 gal
